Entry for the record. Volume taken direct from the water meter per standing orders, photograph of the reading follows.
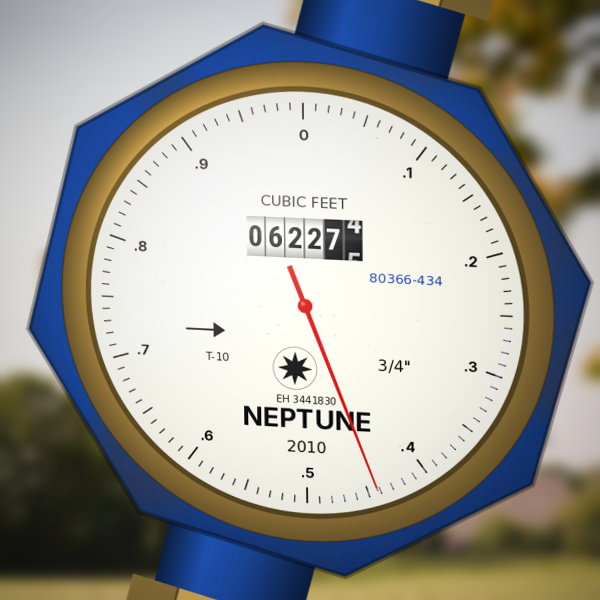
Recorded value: 62274.44 ft³
